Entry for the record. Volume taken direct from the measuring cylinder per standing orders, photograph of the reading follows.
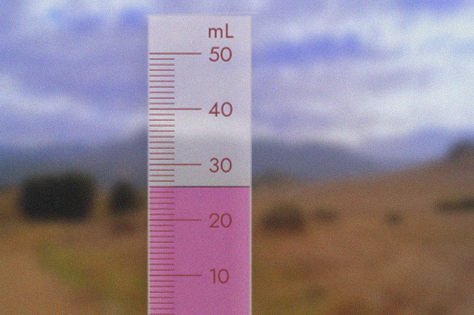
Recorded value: 26 mL
